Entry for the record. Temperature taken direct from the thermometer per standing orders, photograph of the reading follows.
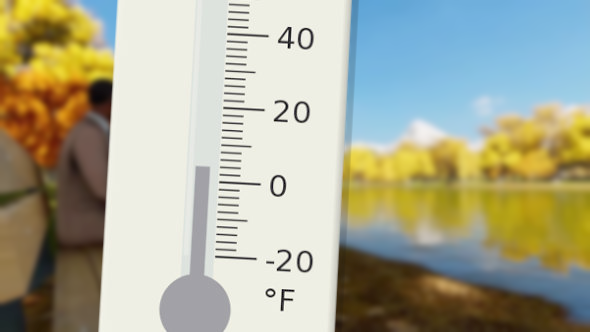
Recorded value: 4 °F
